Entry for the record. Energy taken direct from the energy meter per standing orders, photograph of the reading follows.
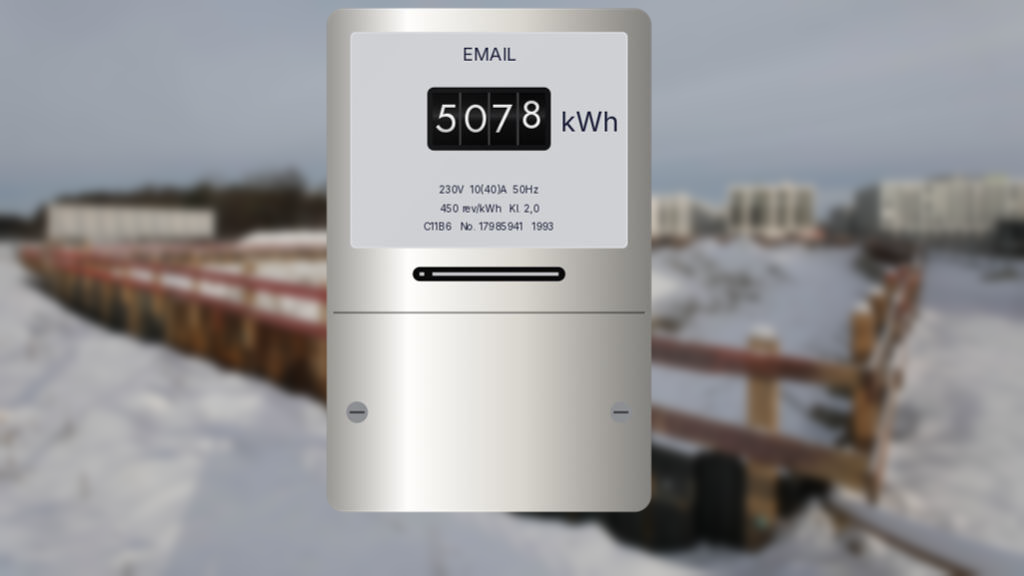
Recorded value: 5078 kWh
